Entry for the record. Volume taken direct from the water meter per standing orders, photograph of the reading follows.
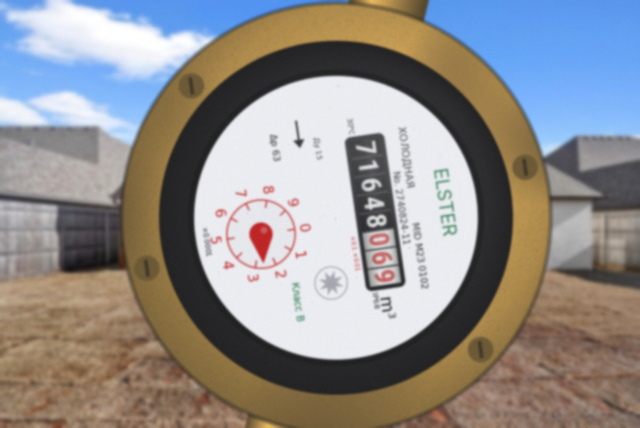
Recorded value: 71648.0692 m³
